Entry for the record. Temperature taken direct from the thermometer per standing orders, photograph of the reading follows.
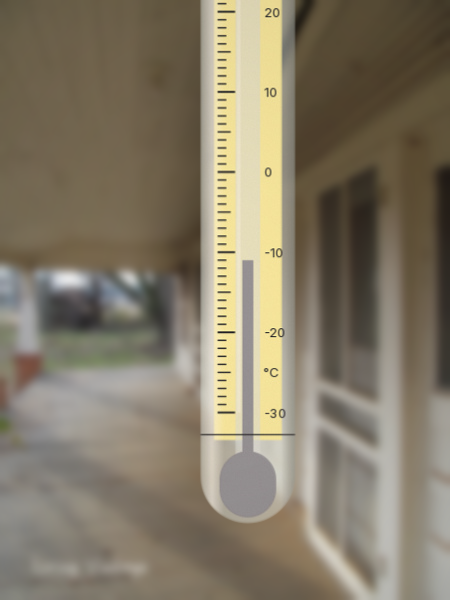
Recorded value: -11 °C
